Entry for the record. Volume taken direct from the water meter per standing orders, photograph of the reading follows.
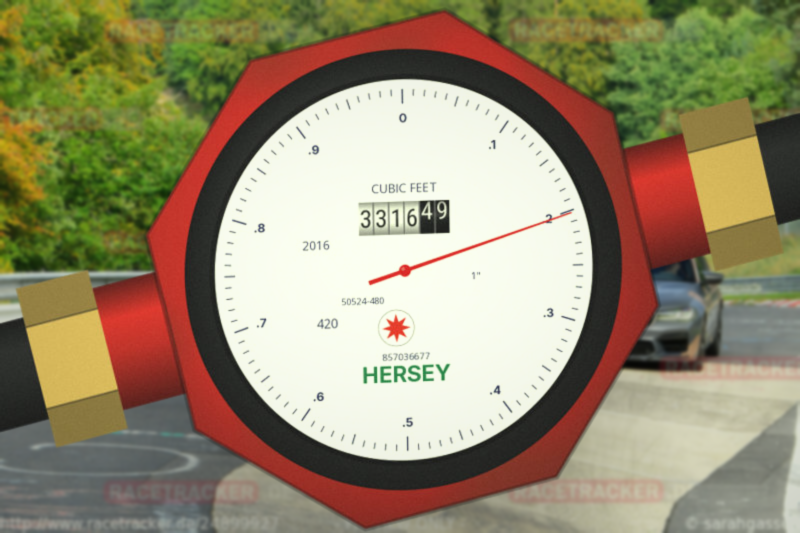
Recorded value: 331649.20 ft³
